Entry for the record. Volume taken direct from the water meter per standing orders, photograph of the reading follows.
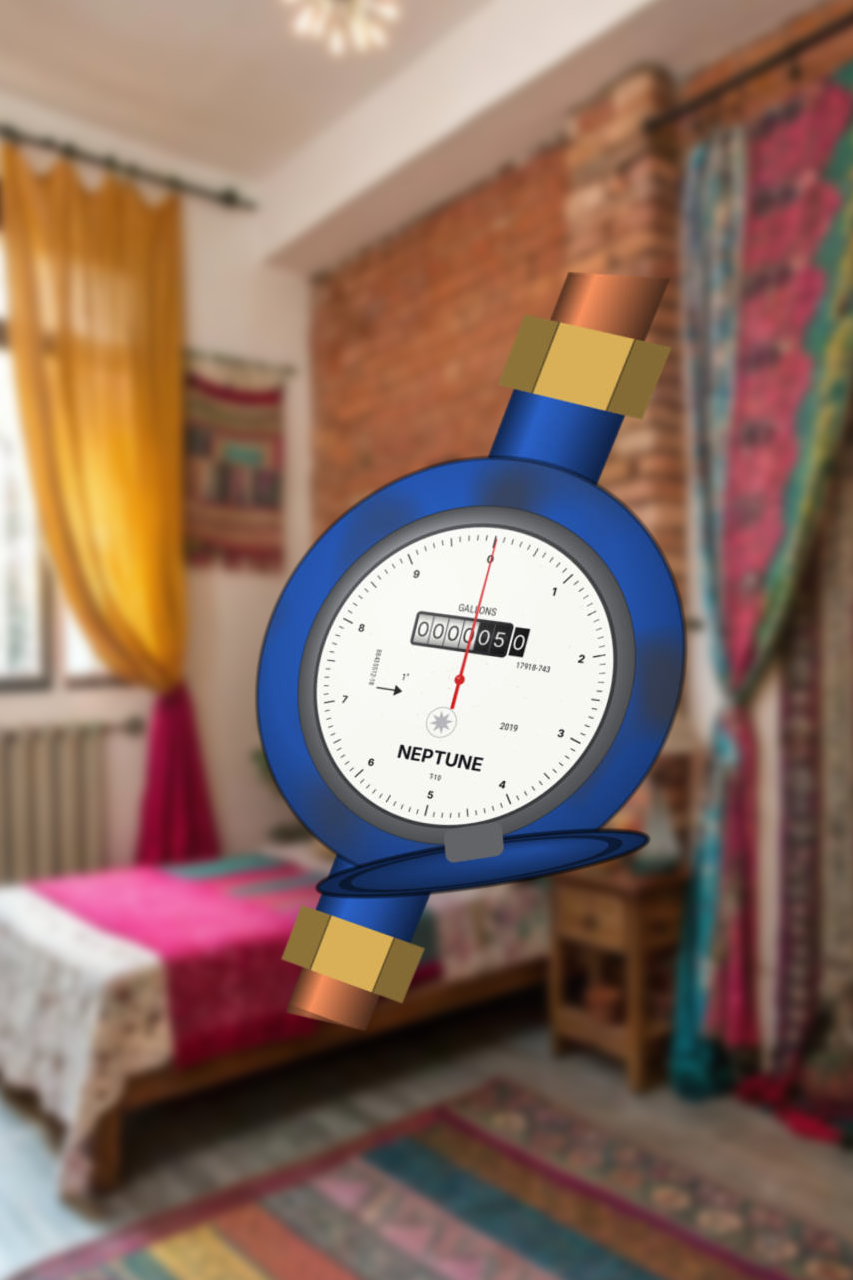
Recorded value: 50.0 gal
